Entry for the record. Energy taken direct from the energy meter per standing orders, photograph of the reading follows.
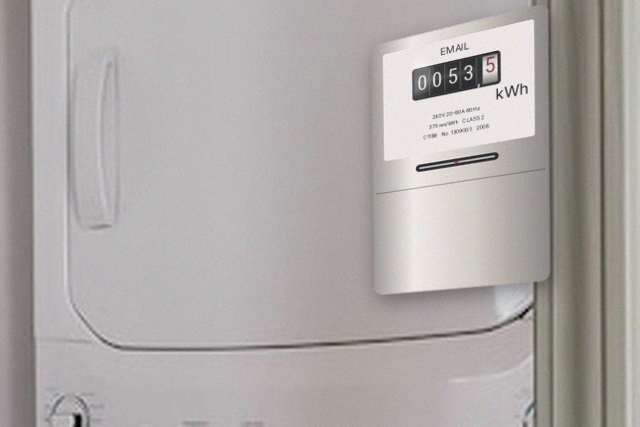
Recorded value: 53.5 kWh
